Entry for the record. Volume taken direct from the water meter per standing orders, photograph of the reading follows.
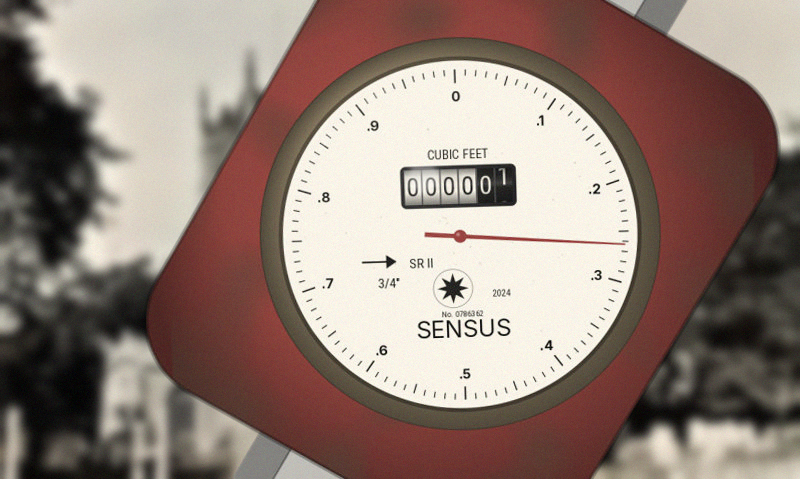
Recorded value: 1.26 ft³
